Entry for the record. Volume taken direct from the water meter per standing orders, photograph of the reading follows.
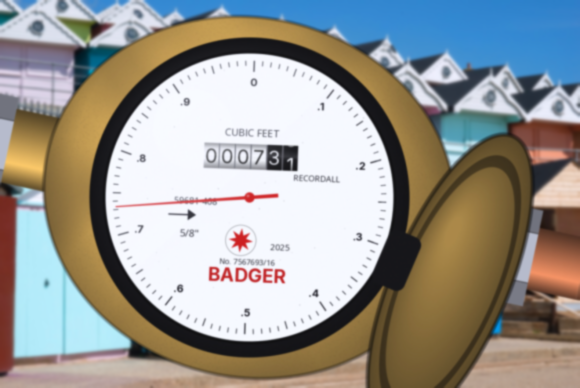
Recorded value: 730.73 ft³
